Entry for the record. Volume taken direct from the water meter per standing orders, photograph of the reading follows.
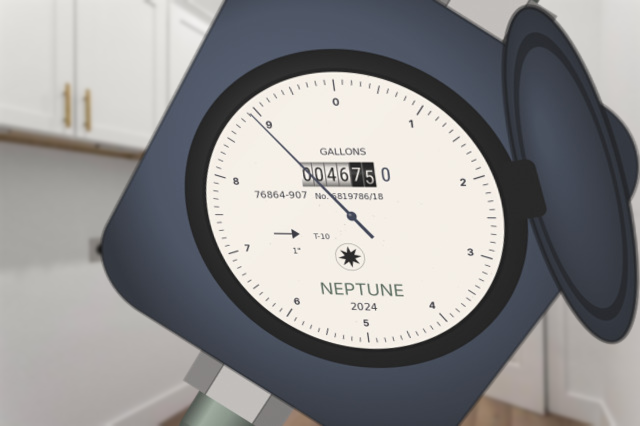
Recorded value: 46748.9 gal
